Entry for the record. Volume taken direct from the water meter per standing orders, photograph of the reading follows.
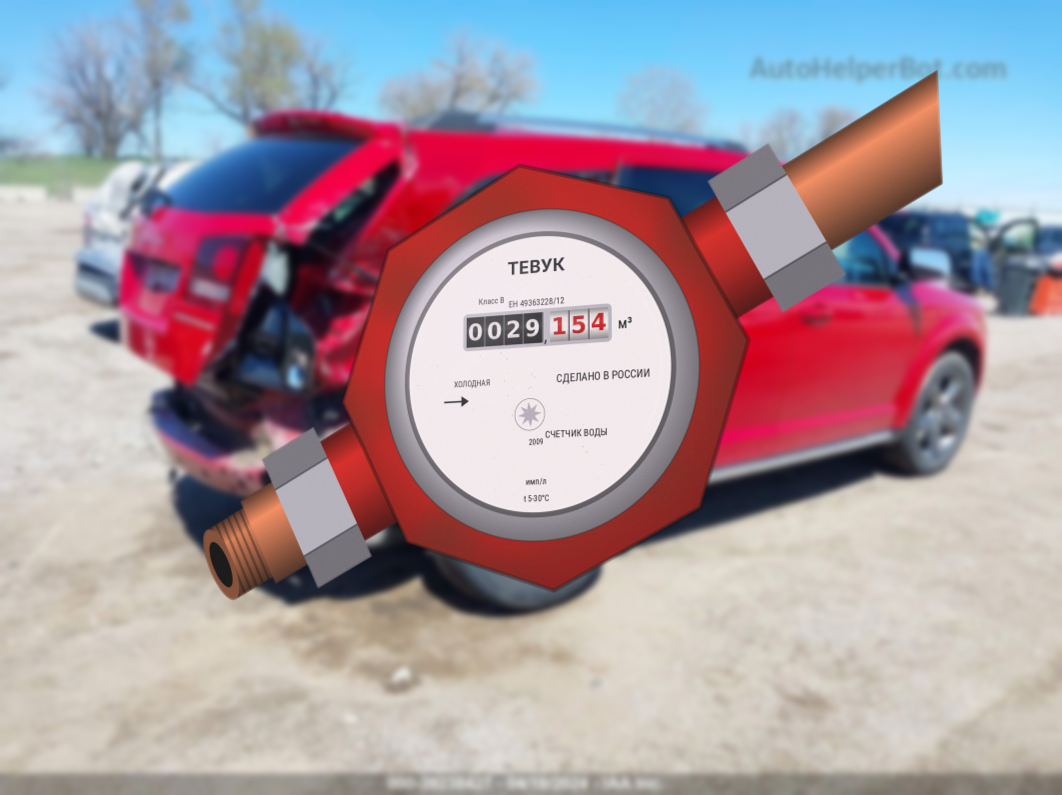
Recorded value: 29.154 m³
